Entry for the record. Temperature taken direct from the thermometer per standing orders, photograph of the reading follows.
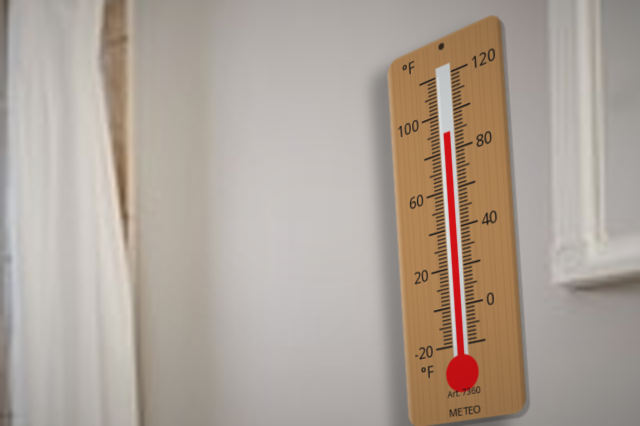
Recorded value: 90 °F
